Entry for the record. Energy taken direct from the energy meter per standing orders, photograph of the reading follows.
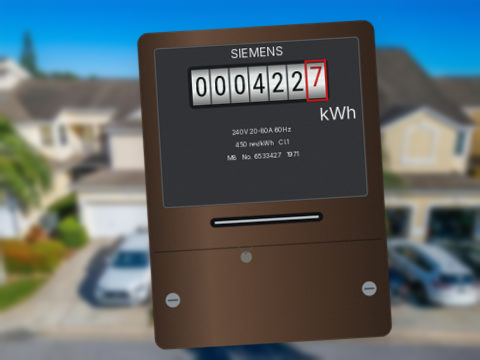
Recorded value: 422.7 kWh
